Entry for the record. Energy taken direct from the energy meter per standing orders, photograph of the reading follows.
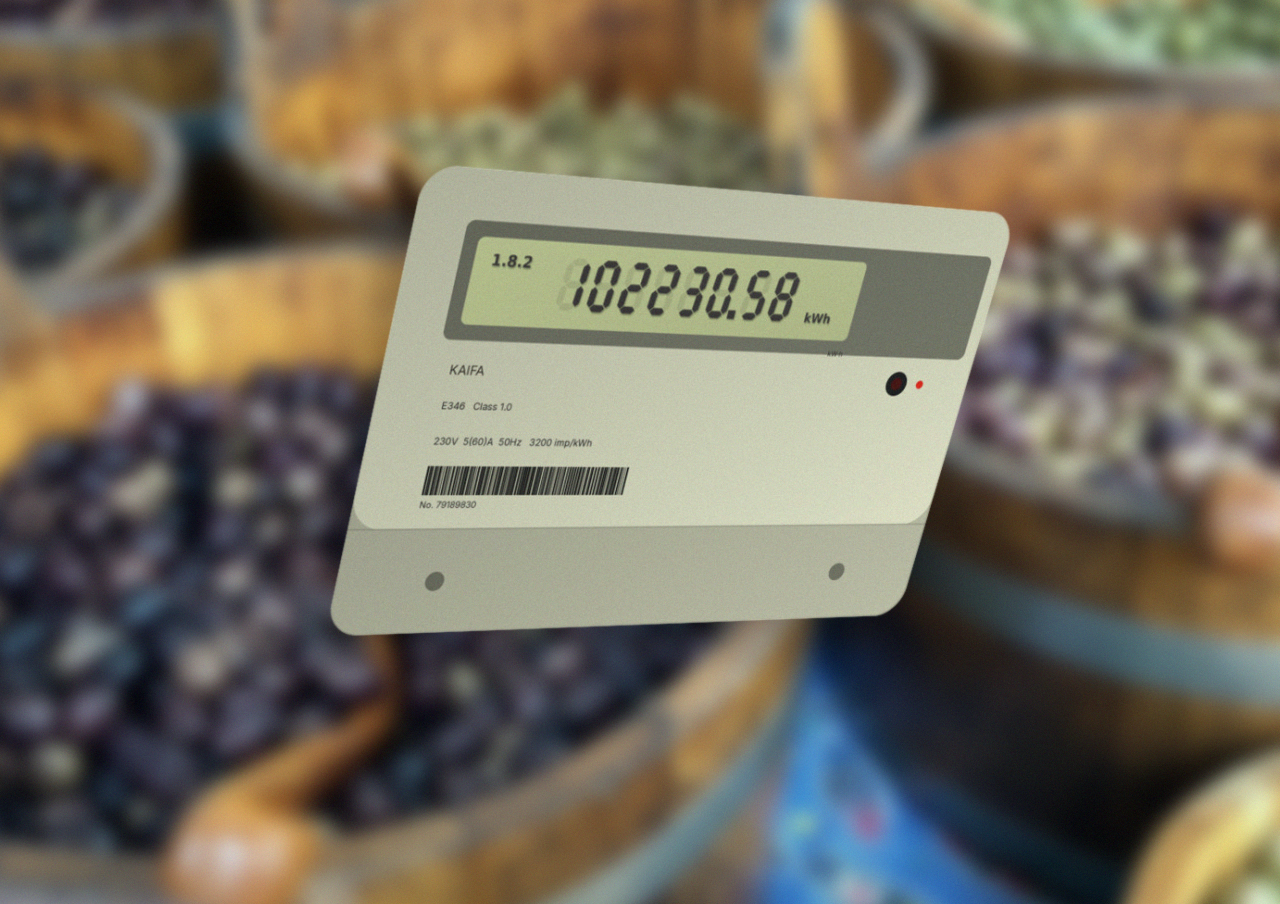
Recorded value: 102230.58 kWh
